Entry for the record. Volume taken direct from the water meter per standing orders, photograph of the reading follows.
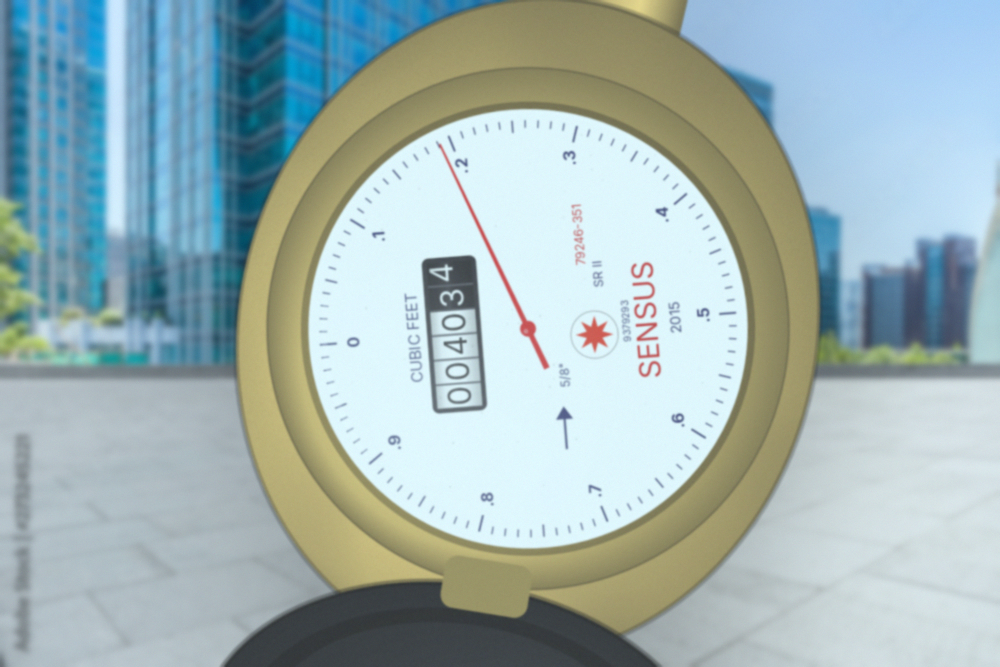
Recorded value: 4034.19 ft³
